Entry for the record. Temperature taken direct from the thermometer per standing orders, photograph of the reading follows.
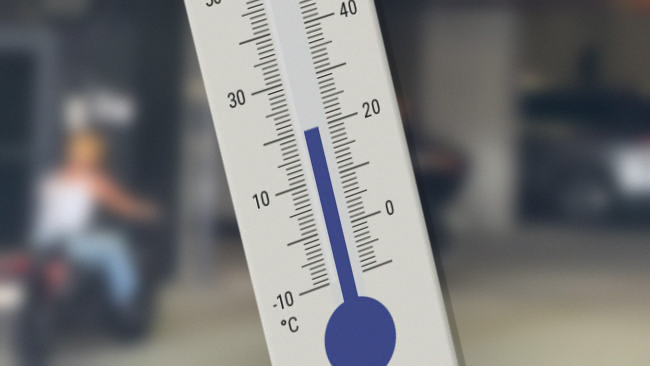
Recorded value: 20 °C
